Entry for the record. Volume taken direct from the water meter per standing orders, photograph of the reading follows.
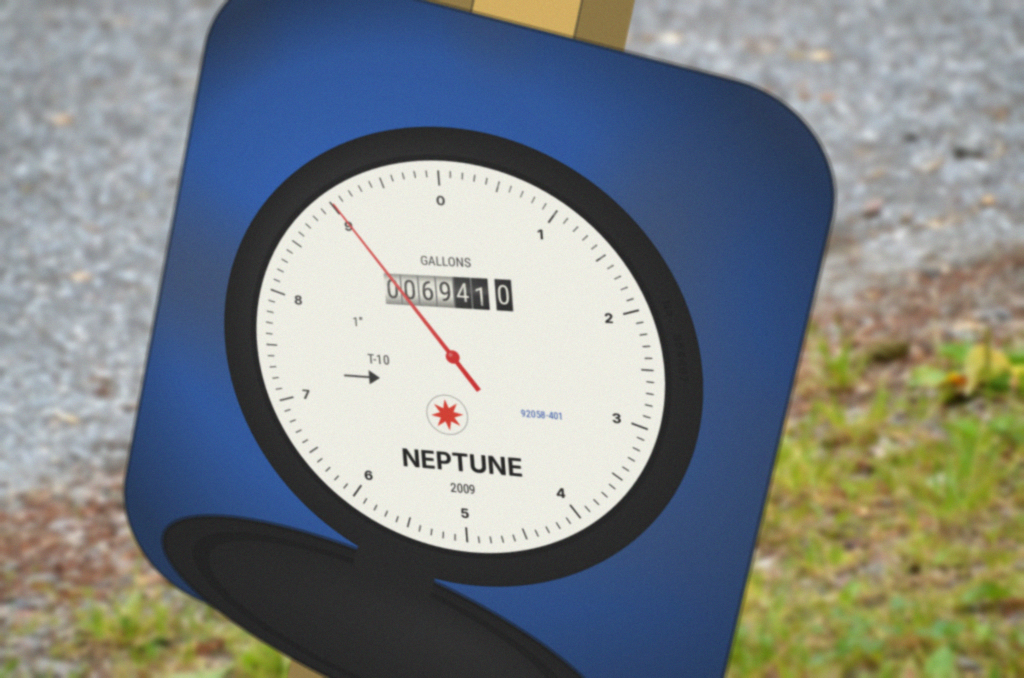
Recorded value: 69409.0 gal
